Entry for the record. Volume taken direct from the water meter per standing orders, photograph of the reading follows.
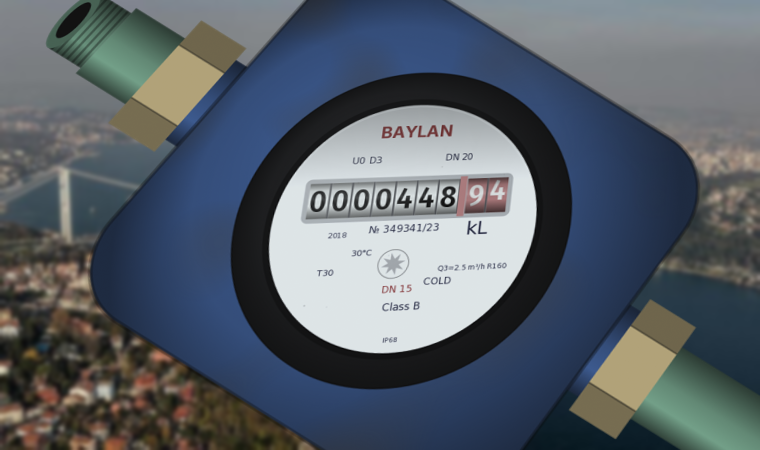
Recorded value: 448.94 kL
